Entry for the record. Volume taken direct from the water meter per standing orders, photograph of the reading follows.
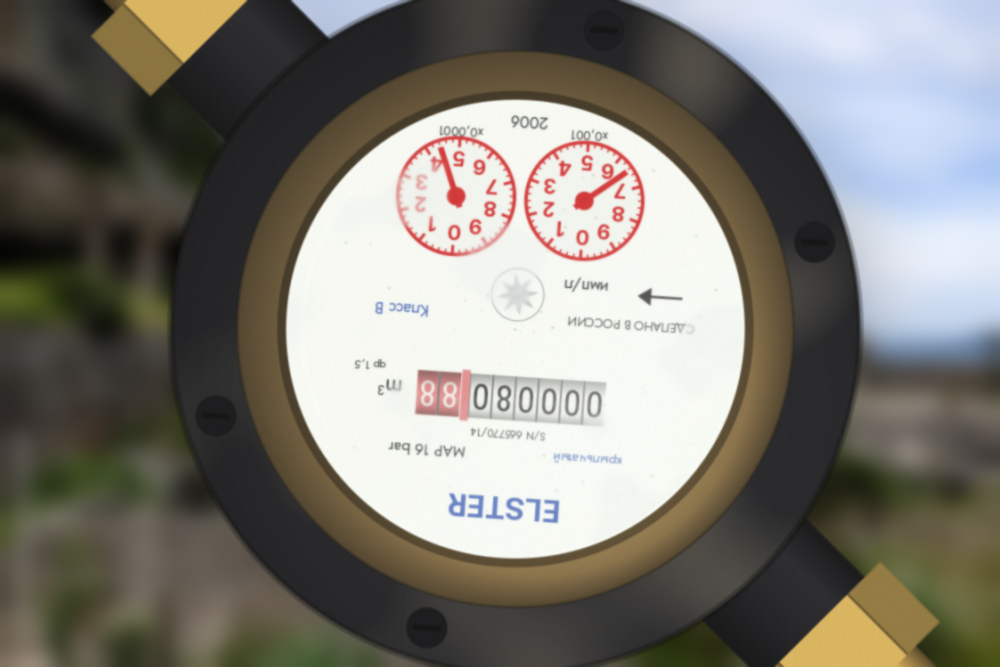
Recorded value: 80.8864 m³
